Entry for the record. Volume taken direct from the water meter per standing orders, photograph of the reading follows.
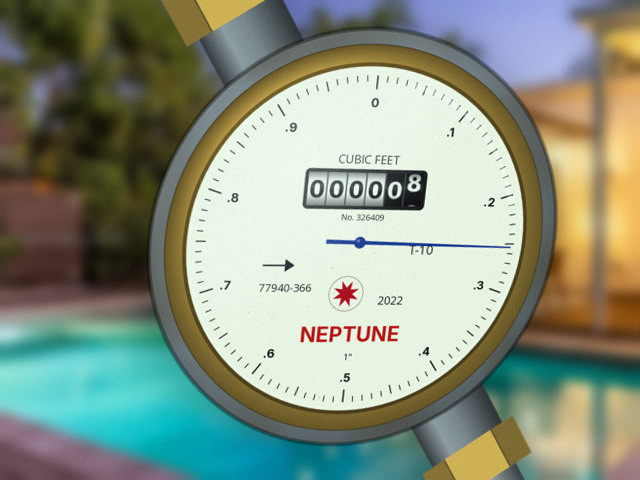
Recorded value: 8.25 ft³
